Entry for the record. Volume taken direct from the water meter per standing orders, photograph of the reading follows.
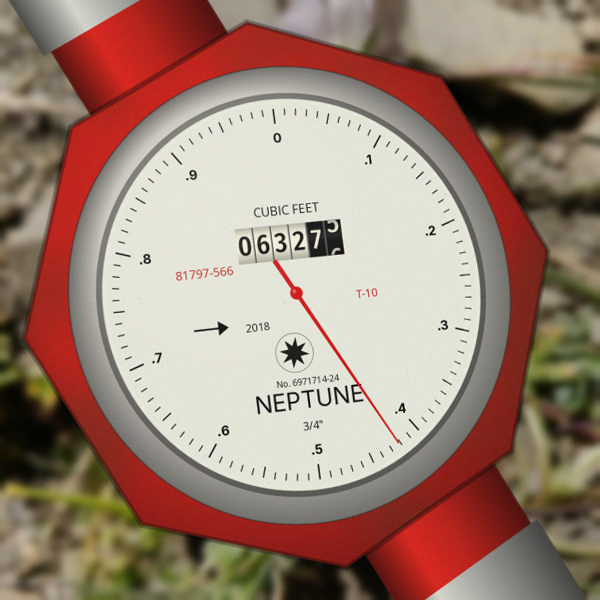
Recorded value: 63275.42 ft³
